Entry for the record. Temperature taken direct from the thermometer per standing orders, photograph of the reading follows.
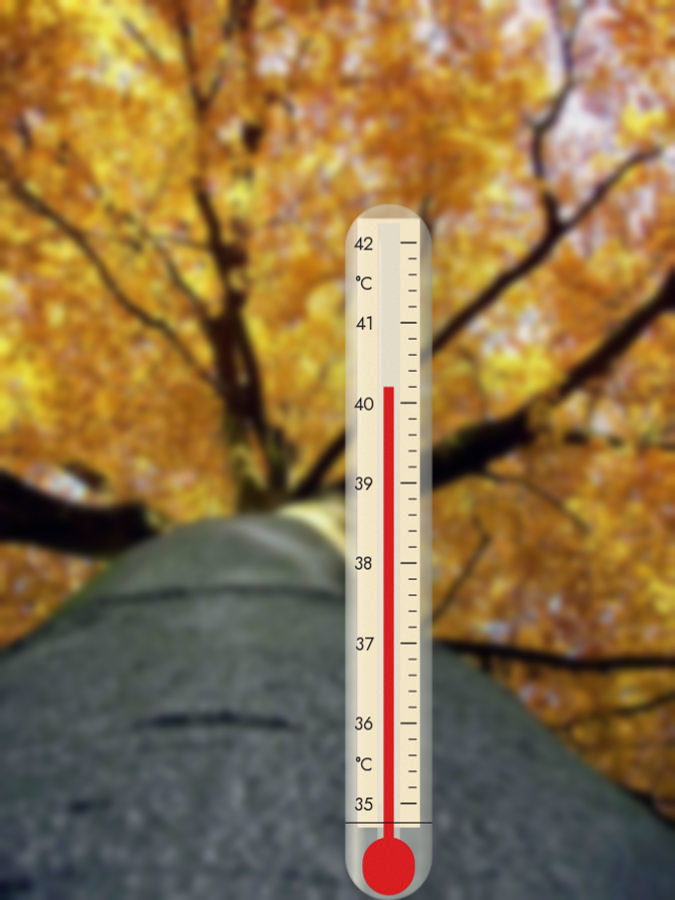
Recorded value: 40.2 °C
